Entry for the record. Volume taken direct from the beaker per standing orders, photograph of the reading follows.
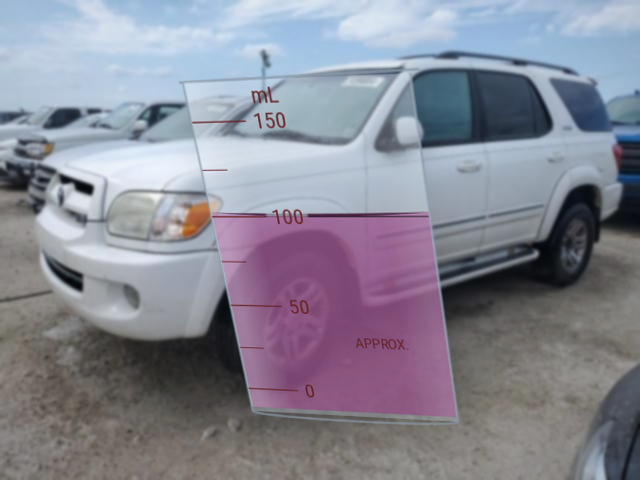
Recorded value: 100 mL
